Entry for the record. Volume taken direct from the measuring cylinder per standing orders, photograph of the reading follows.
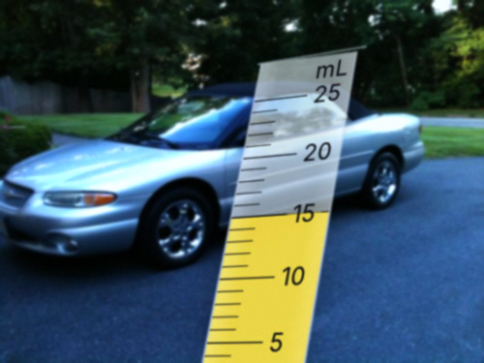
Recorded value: 15 mL
